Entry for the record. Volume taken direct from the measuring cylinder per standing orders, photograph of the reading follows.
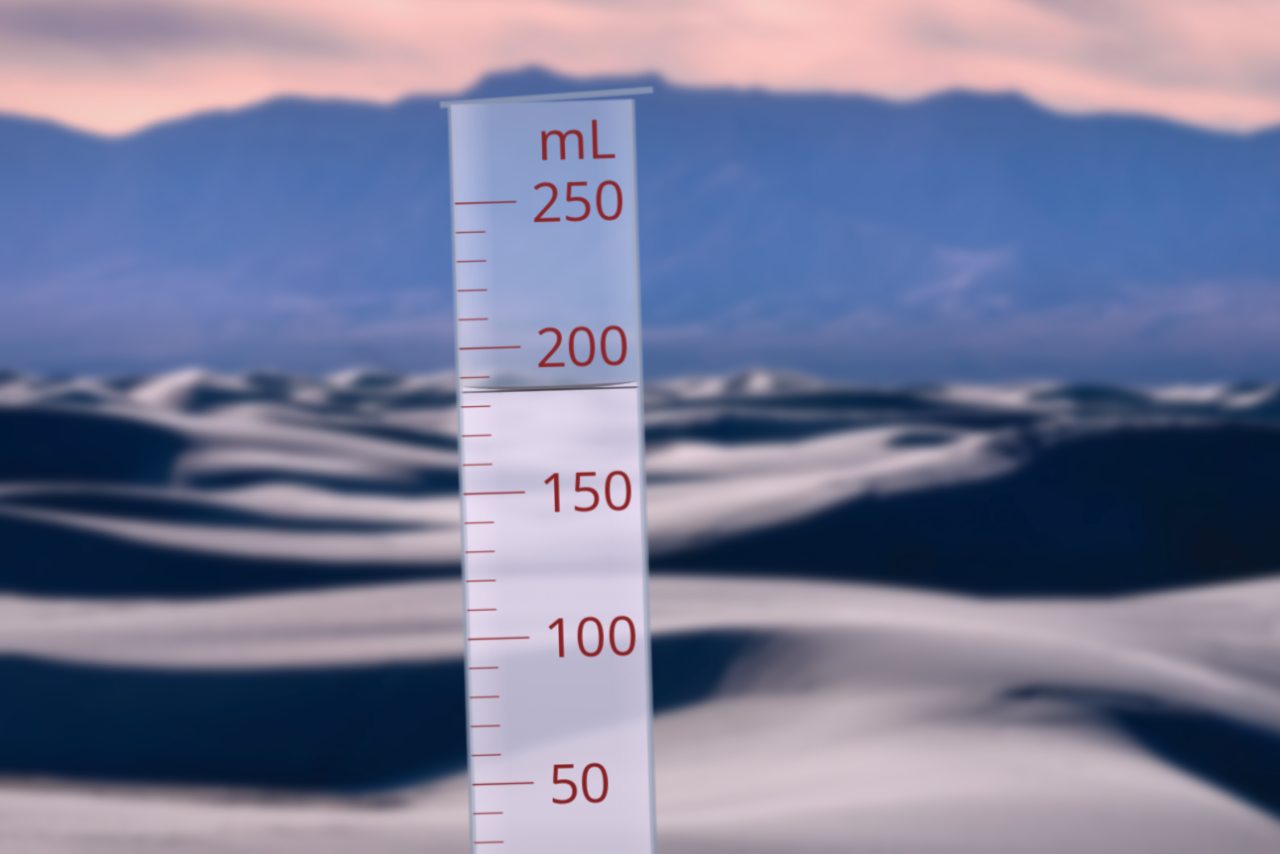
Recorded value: 185 mL
